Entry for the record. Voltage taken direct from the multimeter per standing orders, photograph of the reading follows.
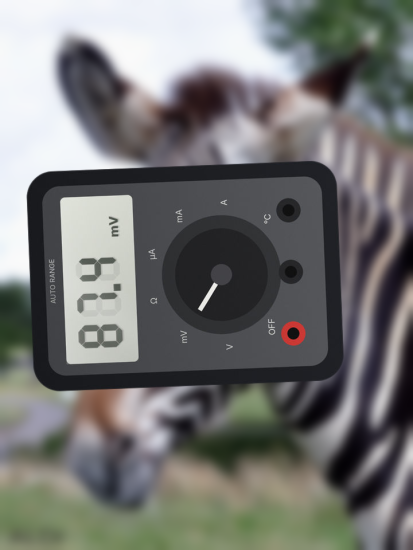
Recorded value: 87.4 mV
